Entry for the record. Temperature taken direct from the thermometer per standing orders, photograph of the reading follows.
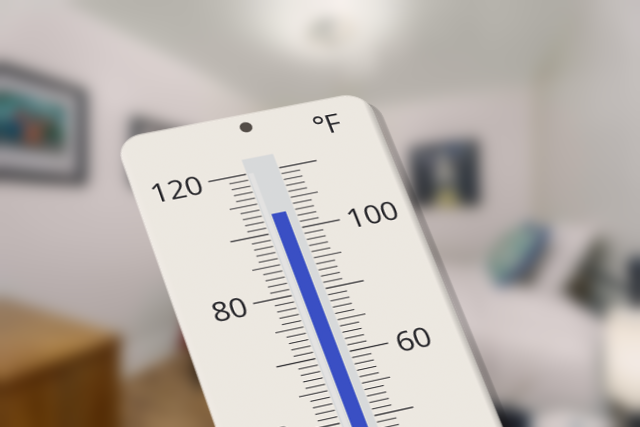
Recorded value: 106 °F
